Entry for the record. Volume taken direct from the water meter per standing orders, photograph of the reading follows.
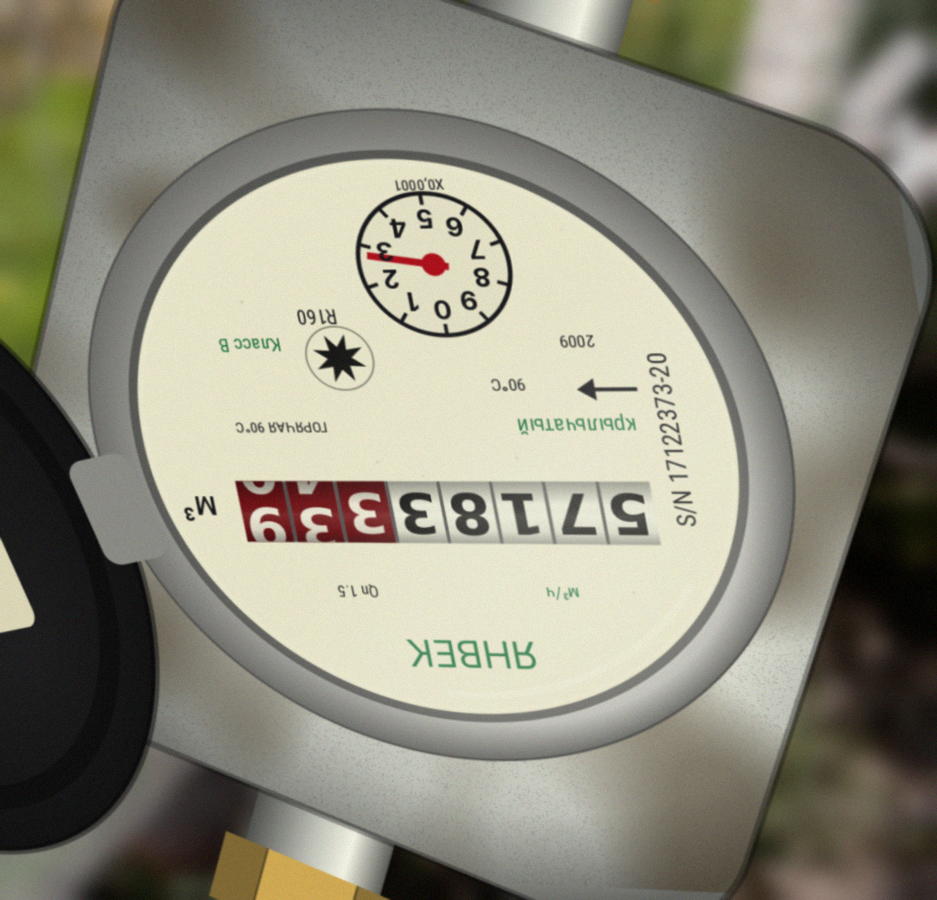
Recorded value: 57183.3392 m³
